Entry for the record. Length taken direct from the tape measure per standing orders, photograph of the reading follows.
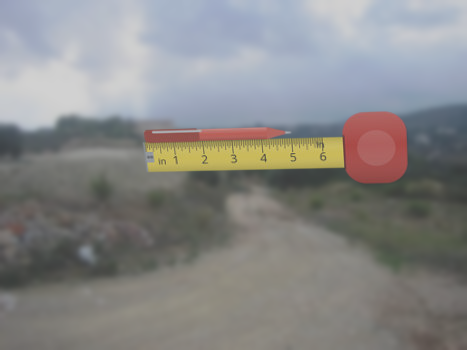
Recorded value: 5 in
